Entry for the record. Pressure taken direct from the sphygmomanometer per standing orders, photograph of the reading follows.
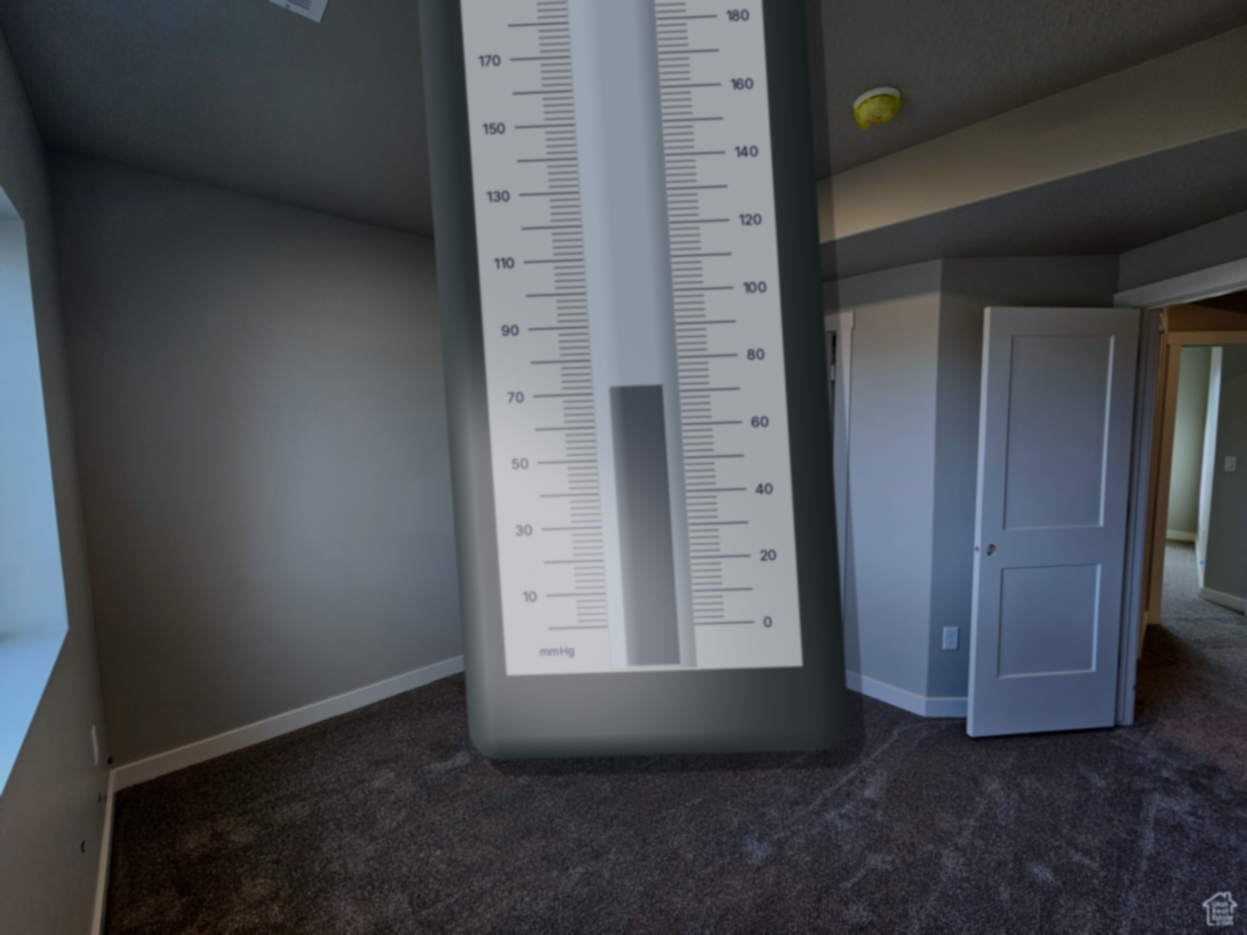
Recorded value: 72 mmHg
